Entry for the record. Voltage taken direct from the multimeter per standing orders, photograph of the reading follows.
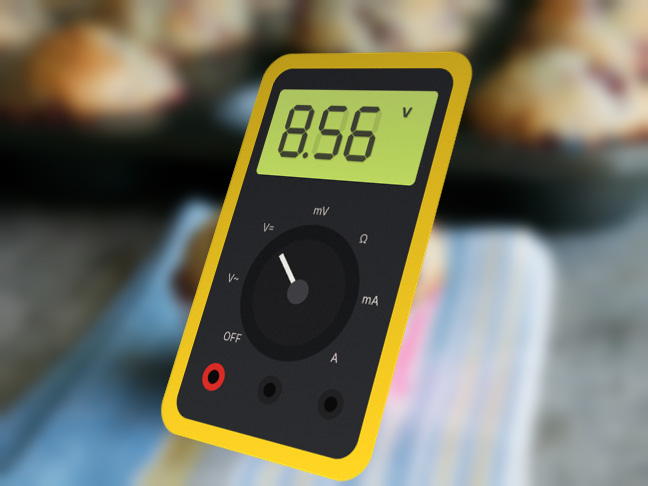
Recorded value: 8.56 V
